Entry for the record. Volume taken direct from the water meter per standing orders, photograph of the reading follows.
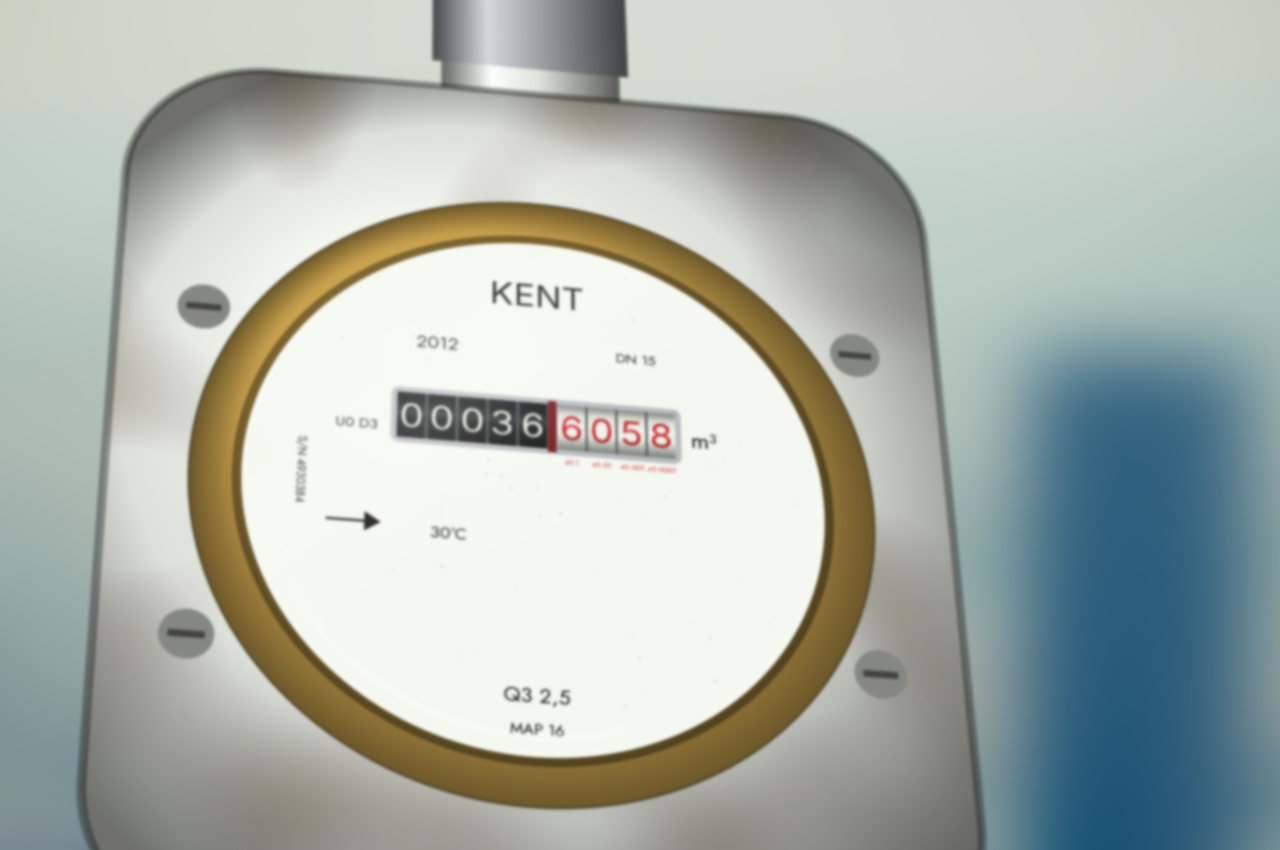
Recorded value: 36.6058 m³
